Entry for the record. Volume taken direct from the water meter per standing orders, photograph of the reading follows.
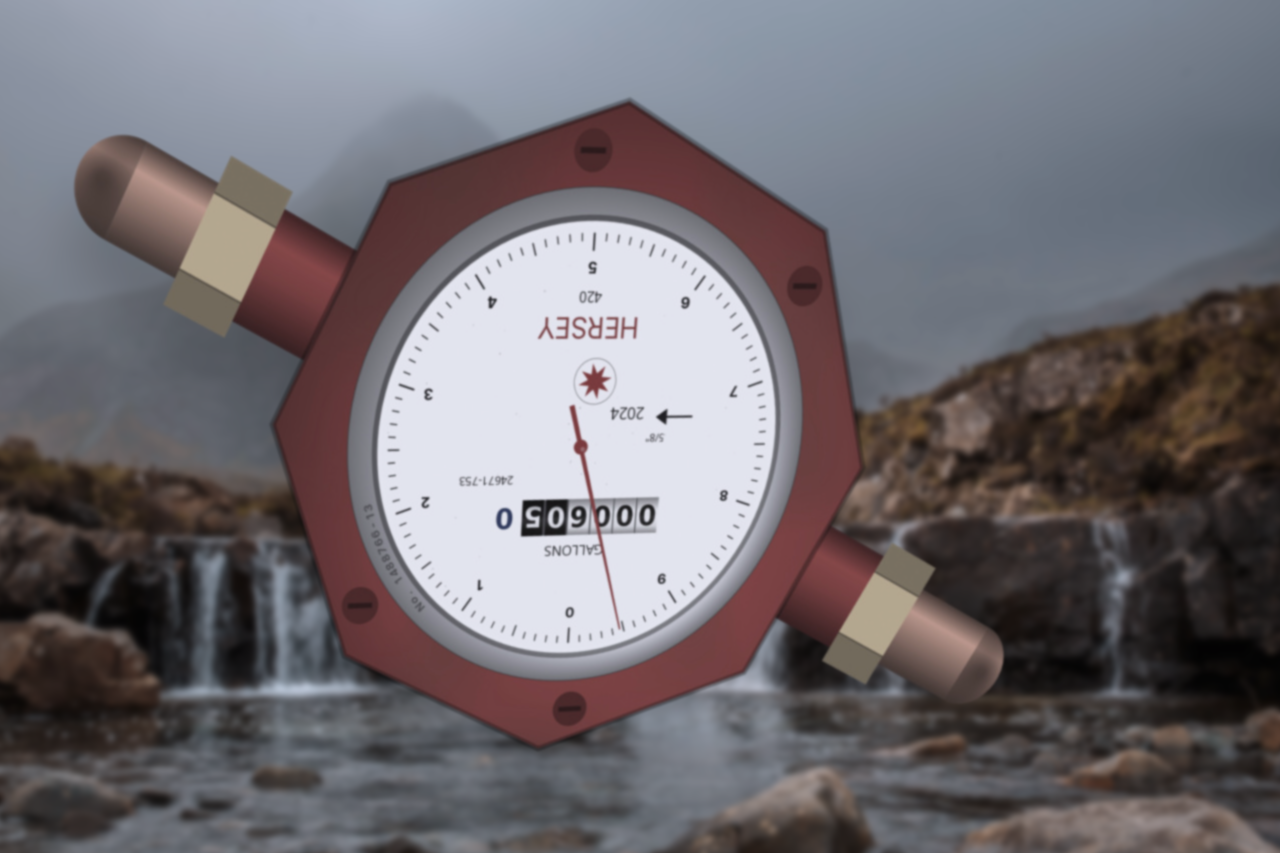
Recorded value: 6049.5 gal
